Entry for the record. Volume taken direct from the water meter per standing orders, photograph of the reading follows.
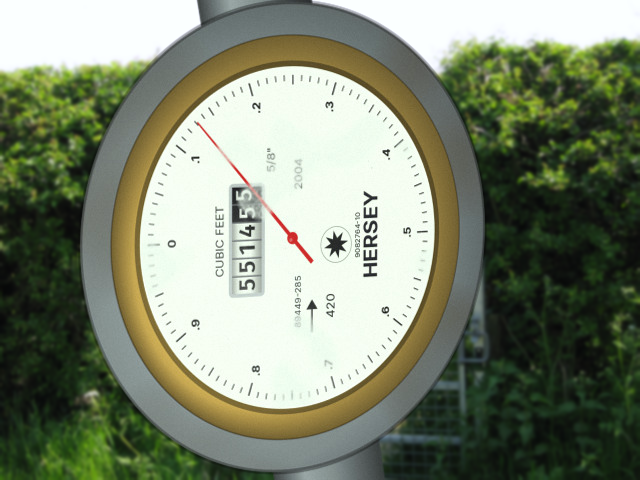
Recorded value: 551455.13 ft³
